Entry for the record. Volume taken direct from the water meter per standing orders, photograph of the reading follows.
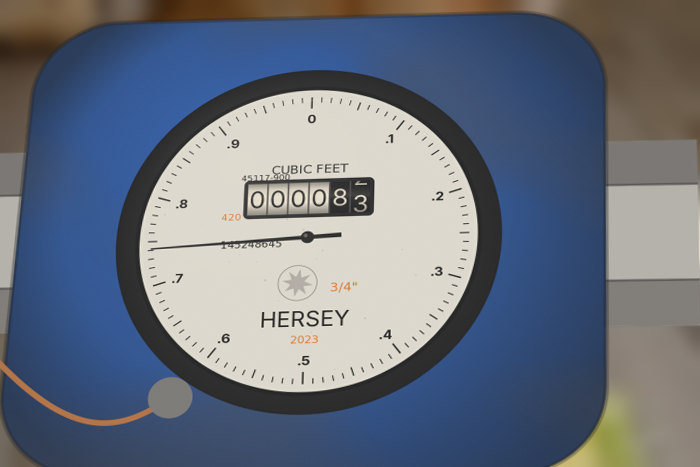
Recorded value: 82.74 ft³
